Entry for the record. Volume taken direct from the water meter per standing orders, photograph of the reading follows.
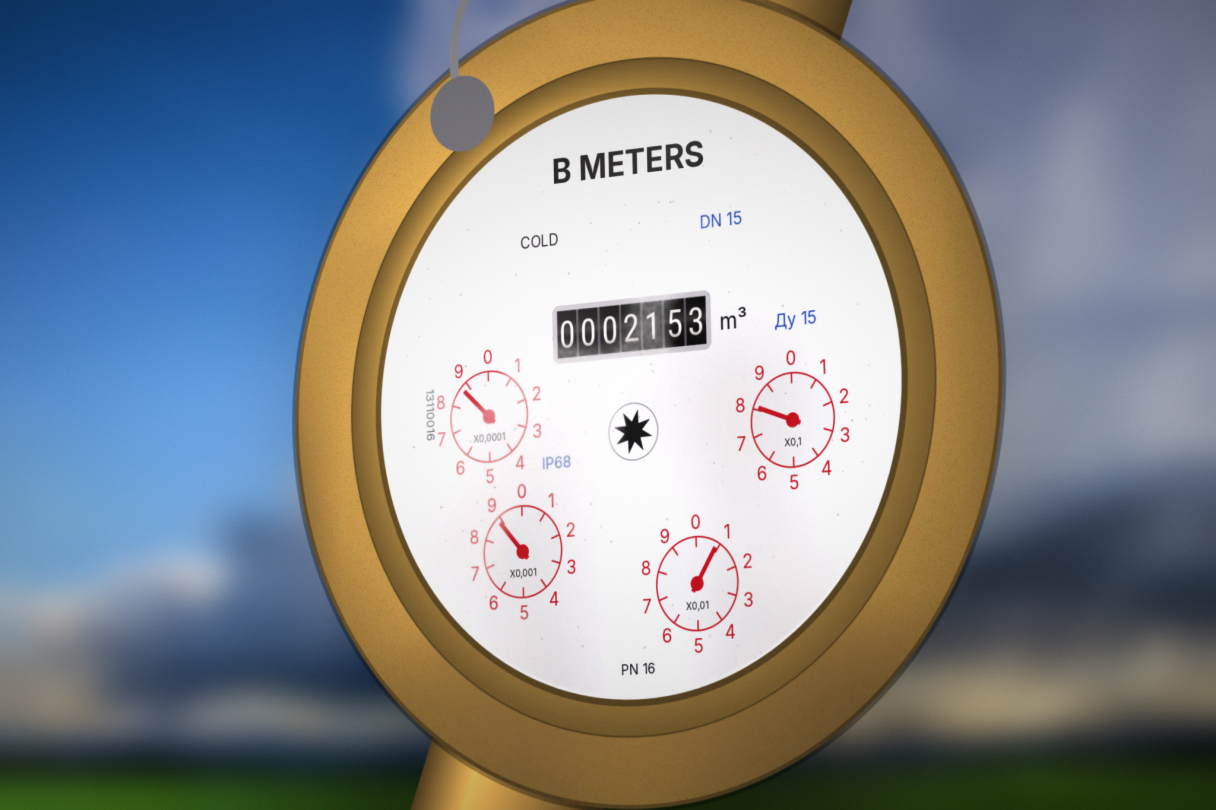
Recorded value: 2153.8088 m³
